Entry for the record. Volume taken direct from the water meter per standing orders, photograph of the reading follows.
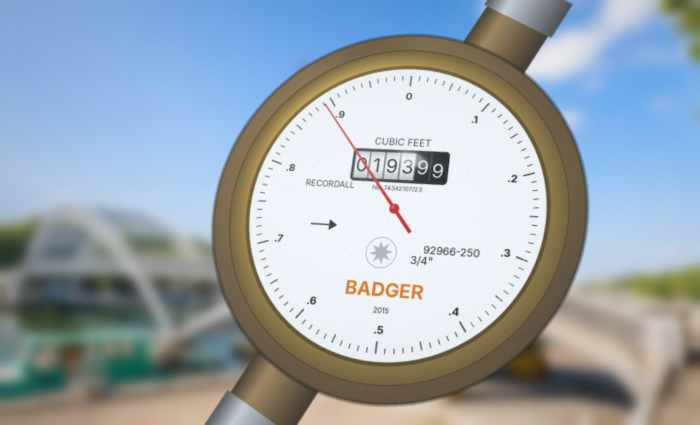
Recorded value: 19398.89 ft³
